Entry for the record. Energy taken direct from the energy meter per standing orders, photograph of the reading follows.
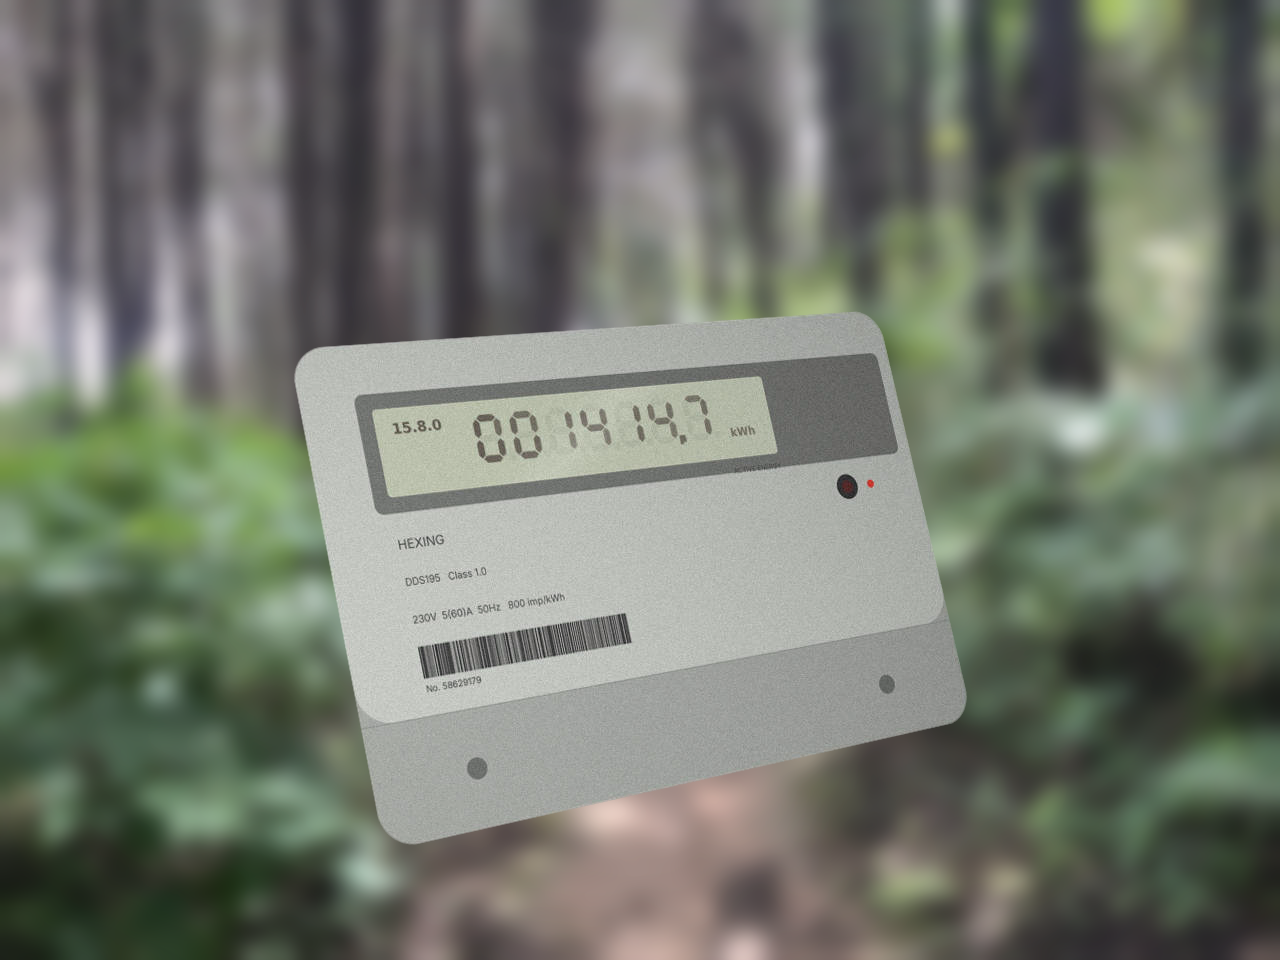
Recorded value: 1414.7 kWh
